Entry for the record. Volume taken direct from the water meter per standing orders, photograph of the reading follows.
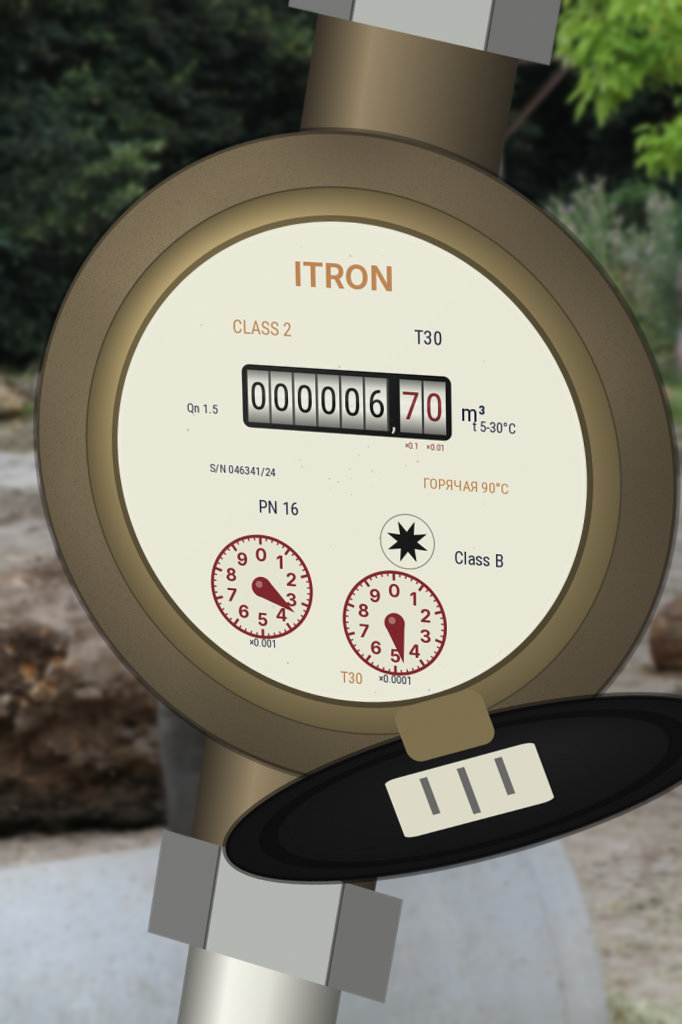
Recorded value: 6.7034 m³
